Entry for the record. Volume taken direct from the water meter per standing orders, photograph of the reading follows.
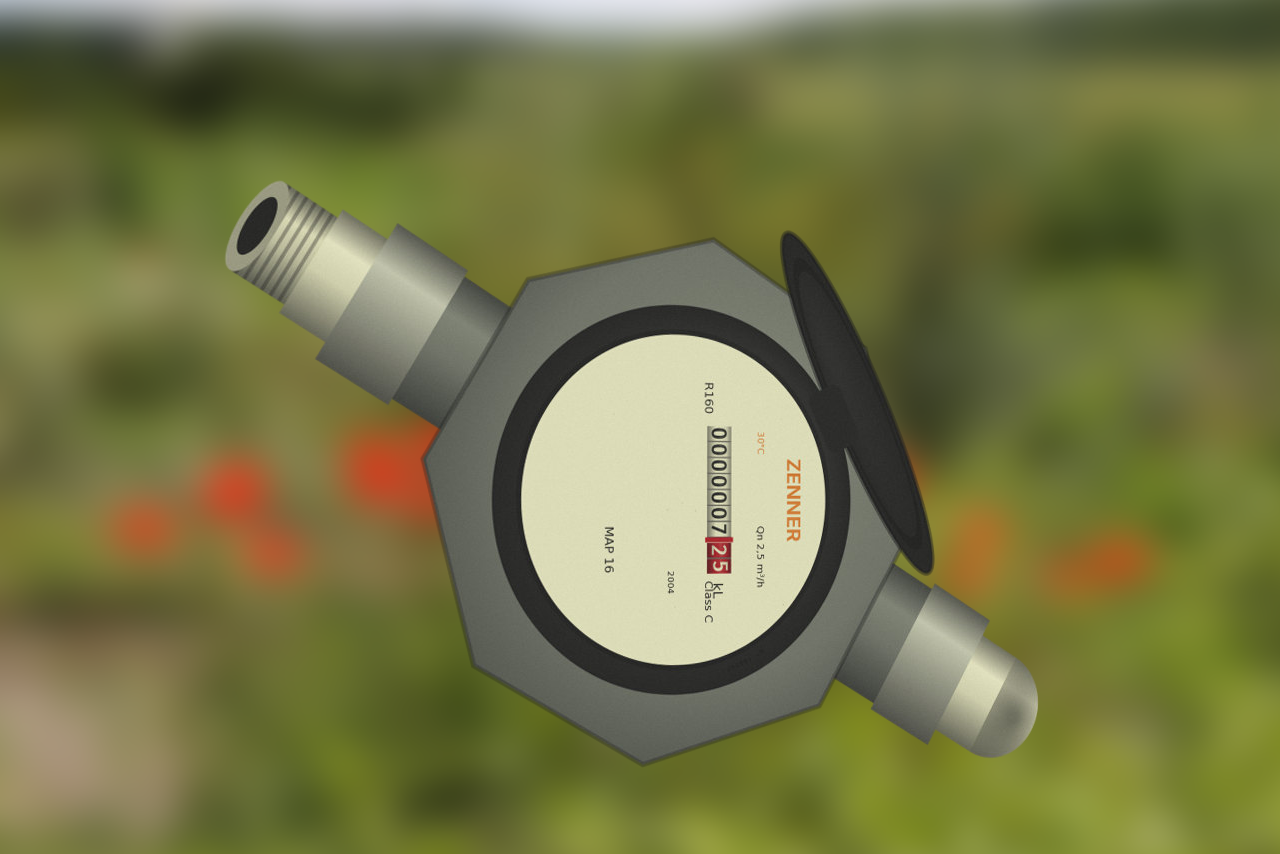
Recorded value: 7.25 kL
